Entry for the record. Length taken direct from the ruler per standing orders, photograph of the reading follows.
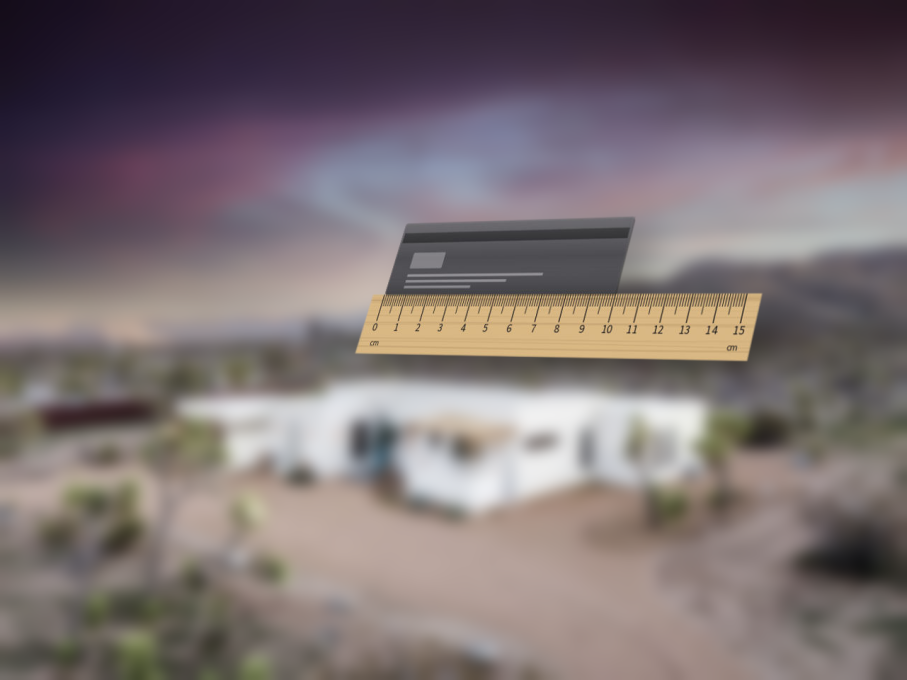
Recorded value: 10 cm
